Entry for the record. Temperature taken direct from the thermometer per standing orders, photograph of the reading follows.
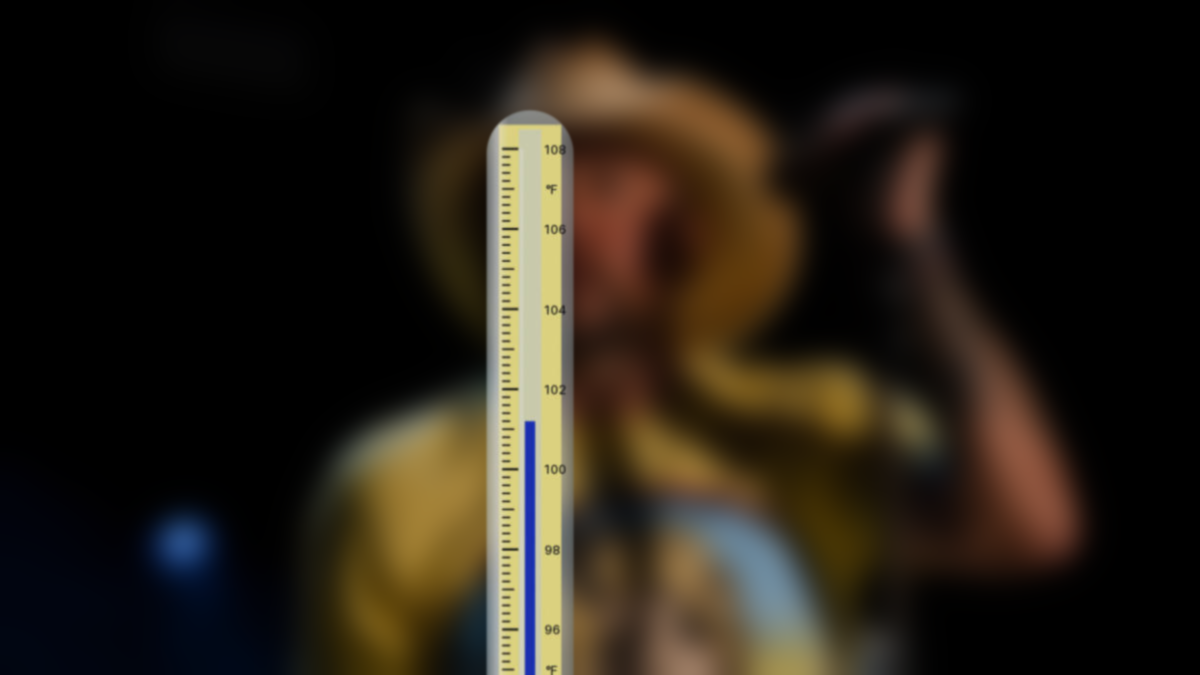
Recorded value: 101.2 °F
